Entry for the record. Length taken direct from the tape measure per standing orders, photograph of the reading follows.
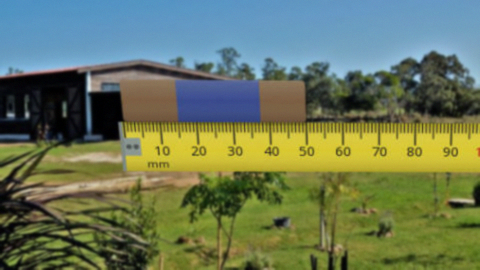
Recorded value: 50 mm
